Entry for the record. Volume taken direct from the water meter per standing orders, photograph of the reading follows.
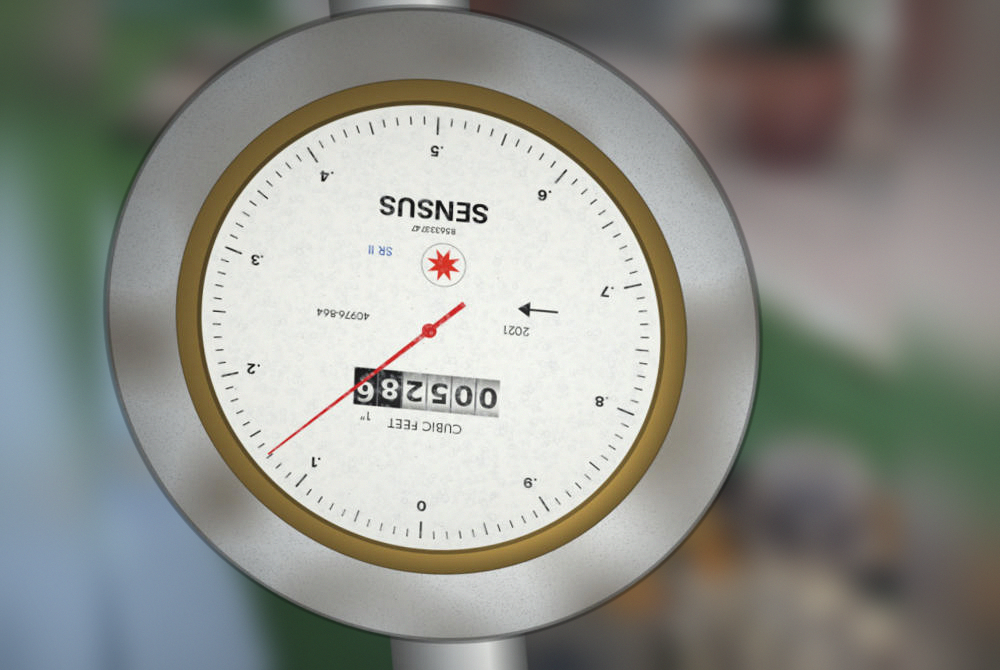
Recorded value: 5286.13 ft³
